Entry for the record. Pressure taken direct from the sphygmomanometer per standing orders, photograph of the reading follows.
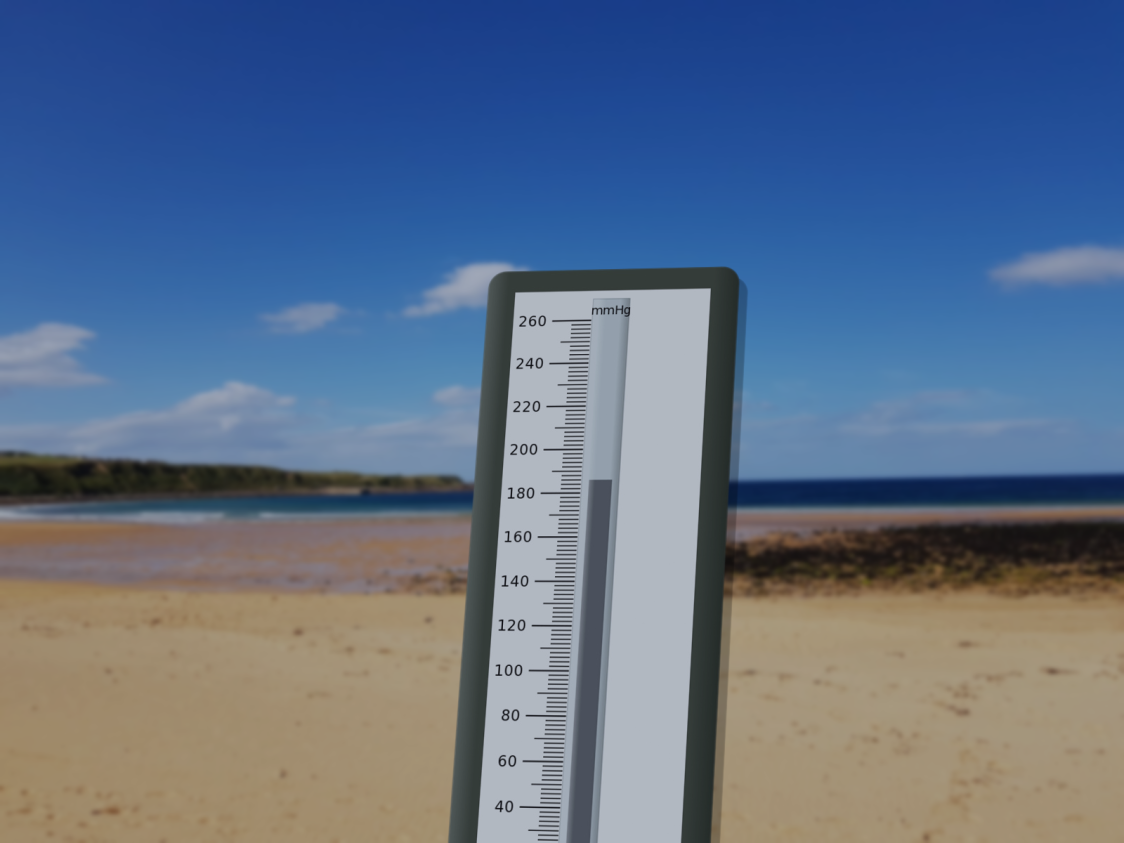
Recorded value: 186 mmHg
